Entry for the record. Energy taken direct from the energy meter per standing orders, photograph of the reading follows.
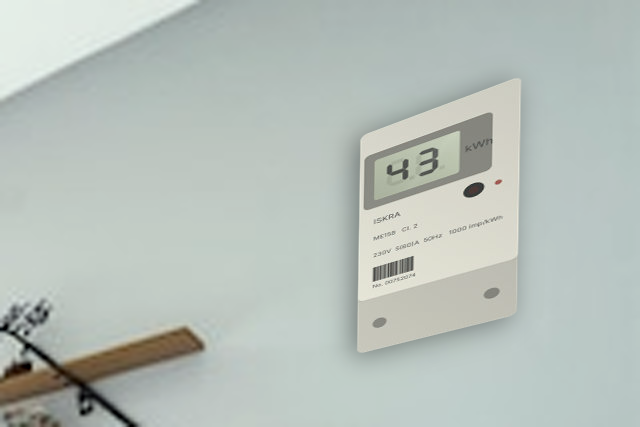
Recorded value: 43 kWh
